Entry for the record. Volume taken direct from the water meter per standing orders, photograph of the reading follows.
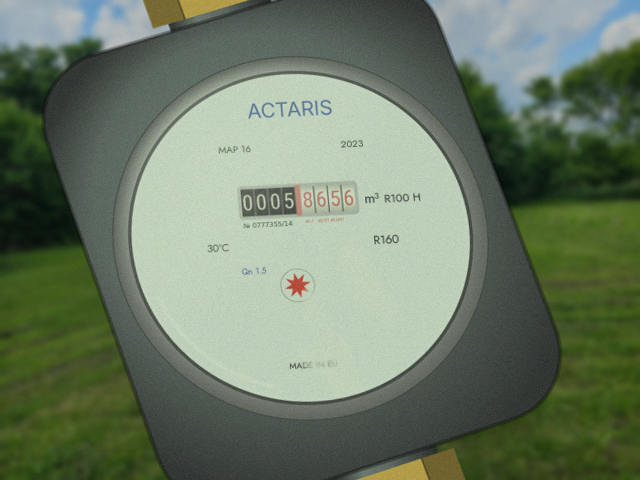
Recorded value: 5.8656 m³
